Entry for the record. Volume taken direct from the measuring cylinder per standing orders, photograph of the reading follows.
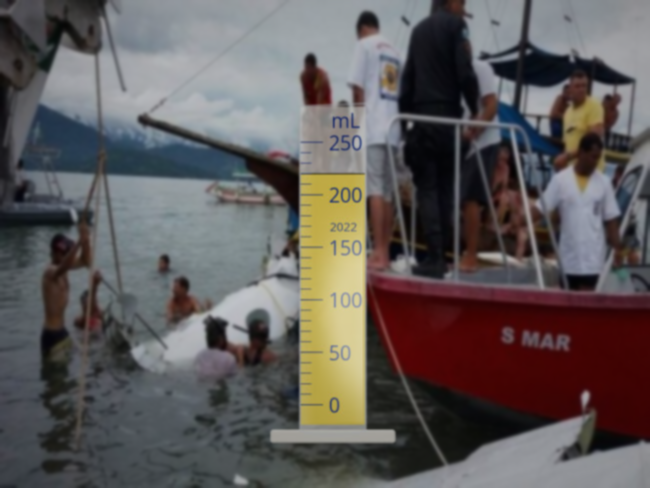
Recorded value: 220 mL
